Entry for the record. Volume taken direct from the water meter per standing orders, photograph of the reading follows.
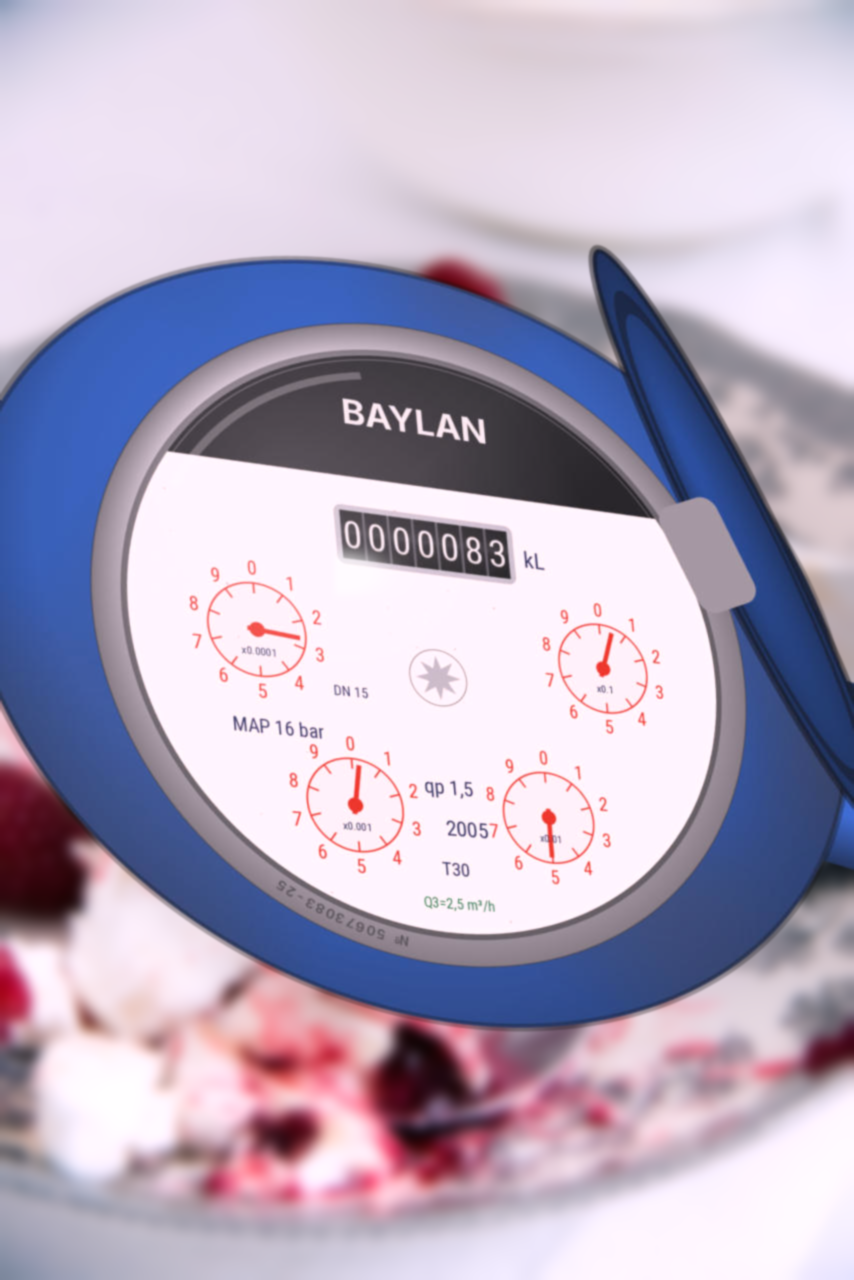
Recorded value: 83.0502 kL
